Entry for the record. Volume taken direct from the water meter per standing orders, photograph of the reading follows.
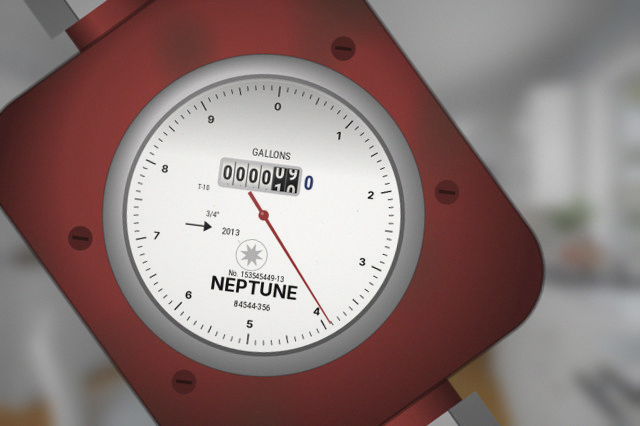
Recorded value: 93.9 gal
